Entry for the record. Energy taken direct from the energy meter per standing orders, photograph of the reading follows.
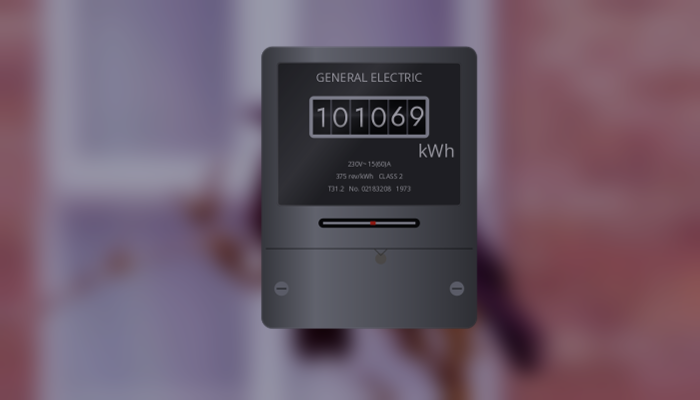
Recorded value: 101069 kWh
